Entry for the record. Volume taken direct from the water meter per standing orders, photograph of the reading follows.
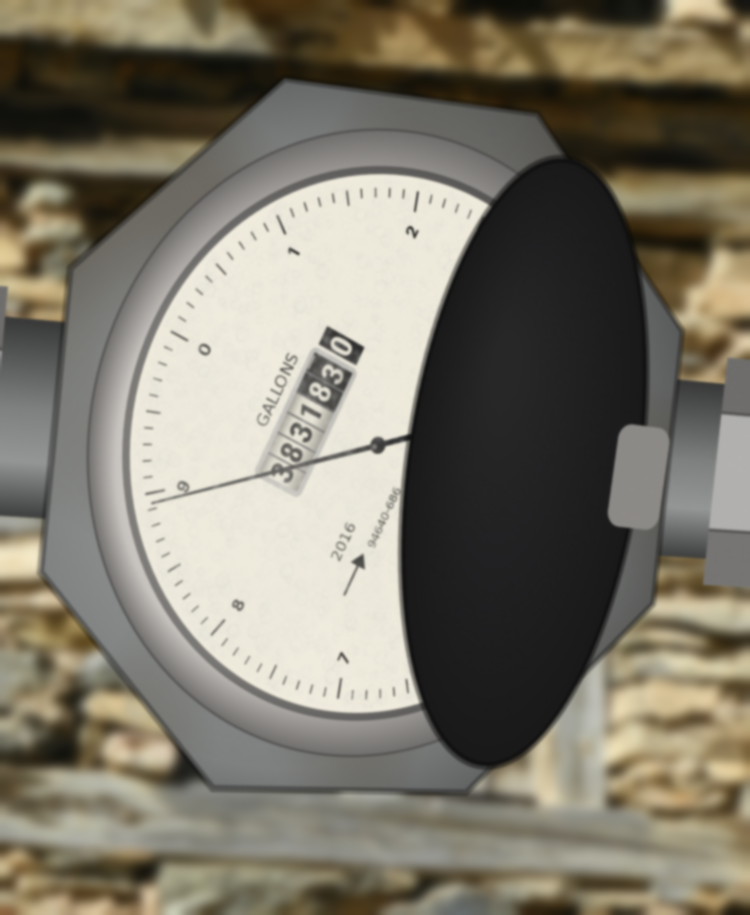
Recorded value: 3831828.9 gal
